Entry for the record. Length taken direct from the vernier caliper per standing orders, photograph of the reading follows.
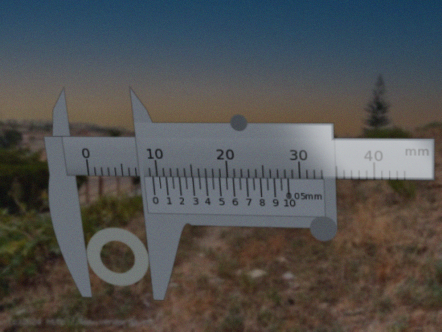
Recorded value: 9.4 mm
